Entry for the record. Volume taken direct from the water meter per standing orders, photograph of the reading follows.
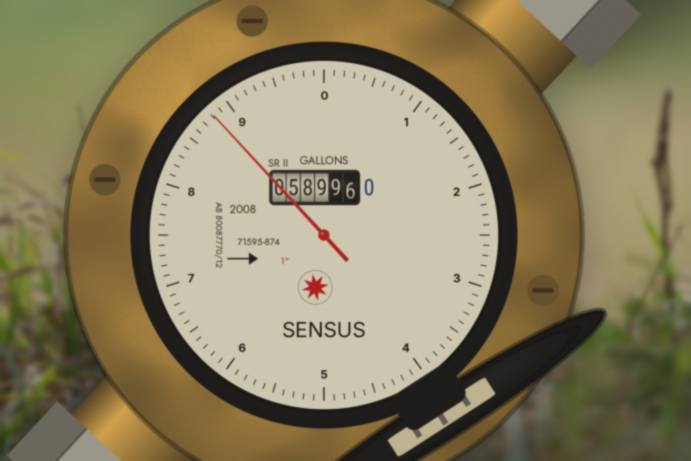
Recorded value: 589958.8 gal
